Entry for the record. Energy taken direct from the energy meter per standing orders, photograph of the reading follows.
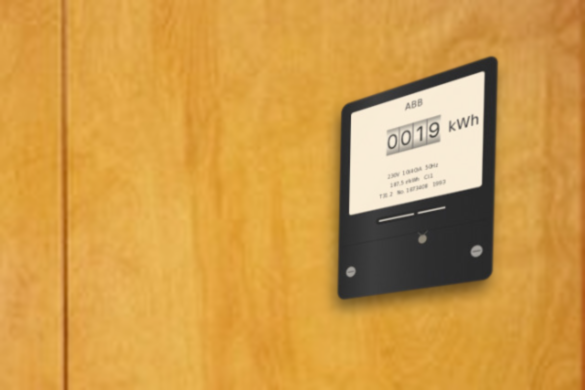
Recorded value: 19 kWh
